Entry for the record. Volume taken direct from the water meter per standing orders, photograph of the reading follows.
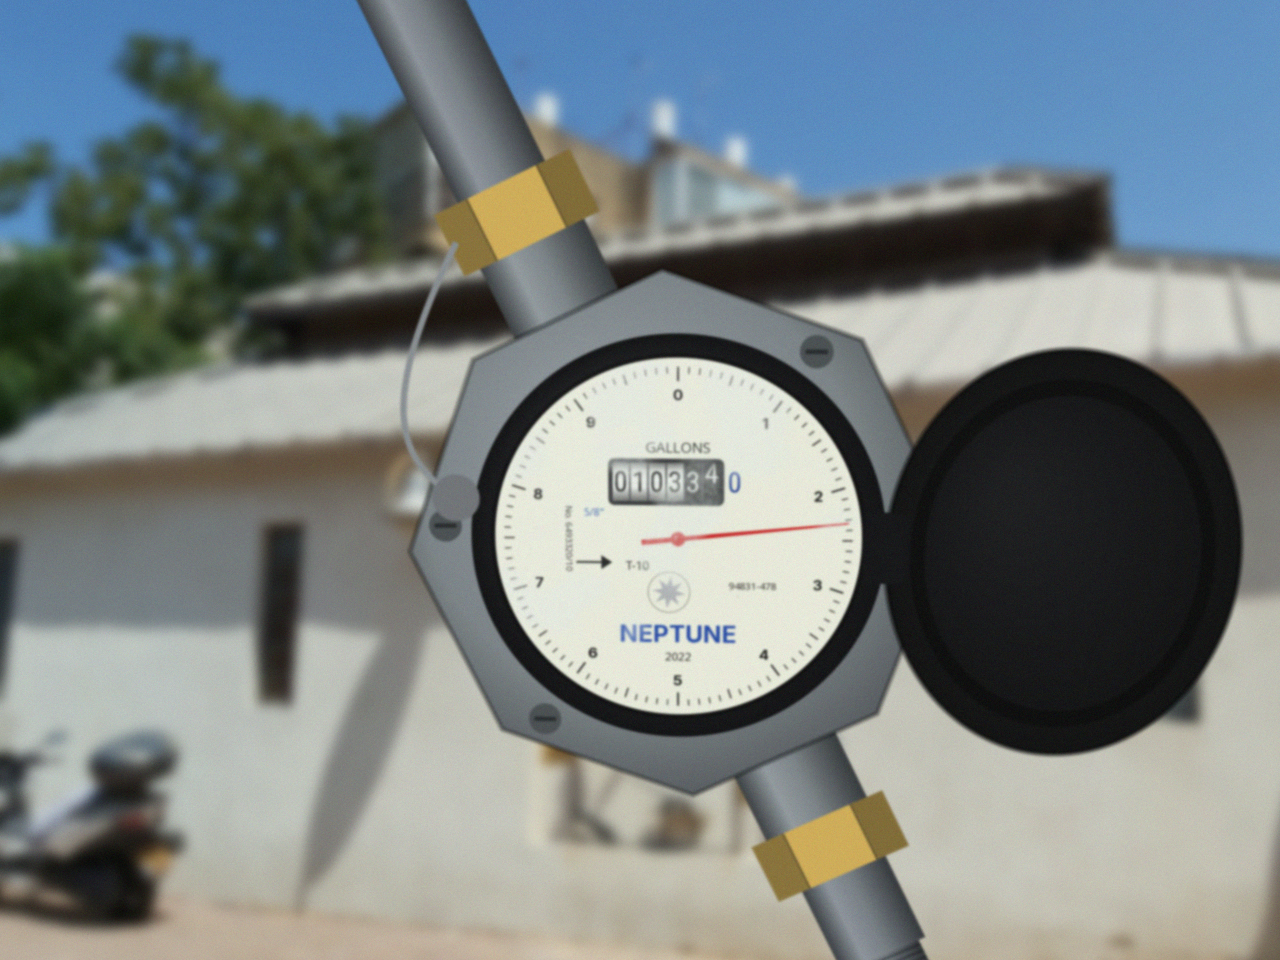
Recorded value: 103342.3 gal
